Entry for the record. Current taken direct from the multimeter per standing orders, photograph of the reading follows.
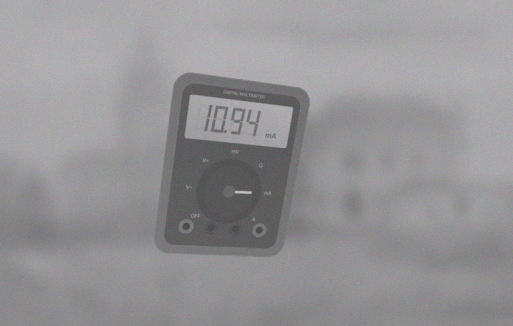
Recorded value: 10.94 mA
